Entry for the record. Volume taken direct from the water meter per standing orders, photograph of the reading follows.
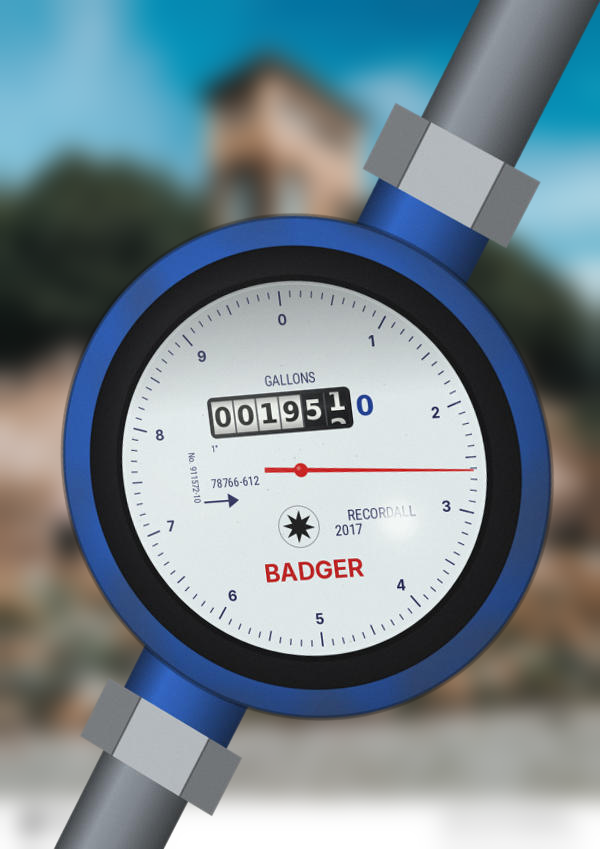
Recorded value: 19512.6 gal
